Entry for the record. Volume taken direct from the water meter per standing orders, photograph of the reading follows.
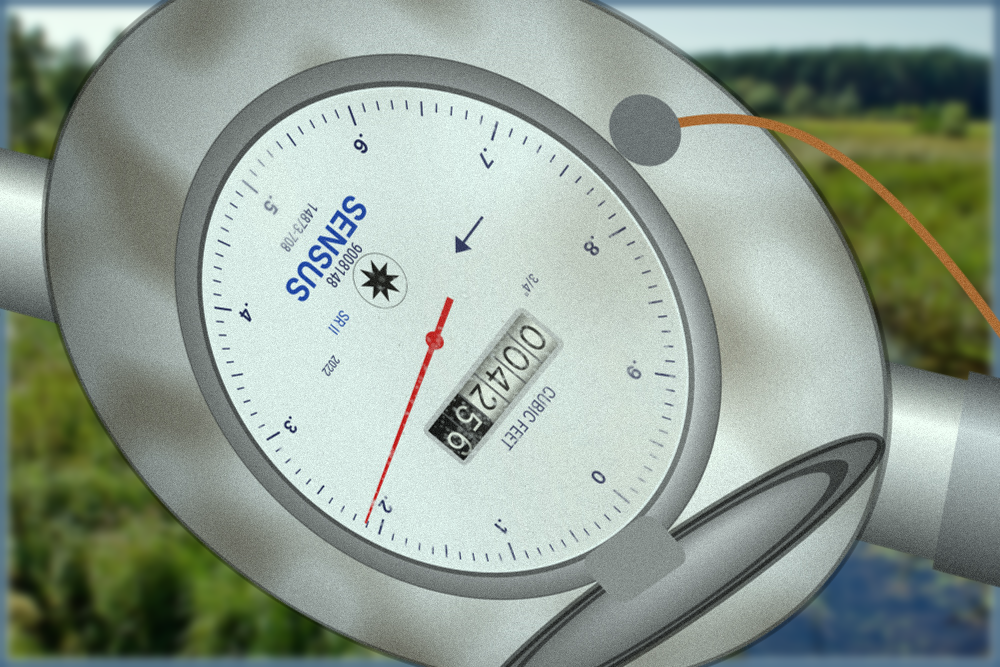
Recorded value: 4256.21 ft³
